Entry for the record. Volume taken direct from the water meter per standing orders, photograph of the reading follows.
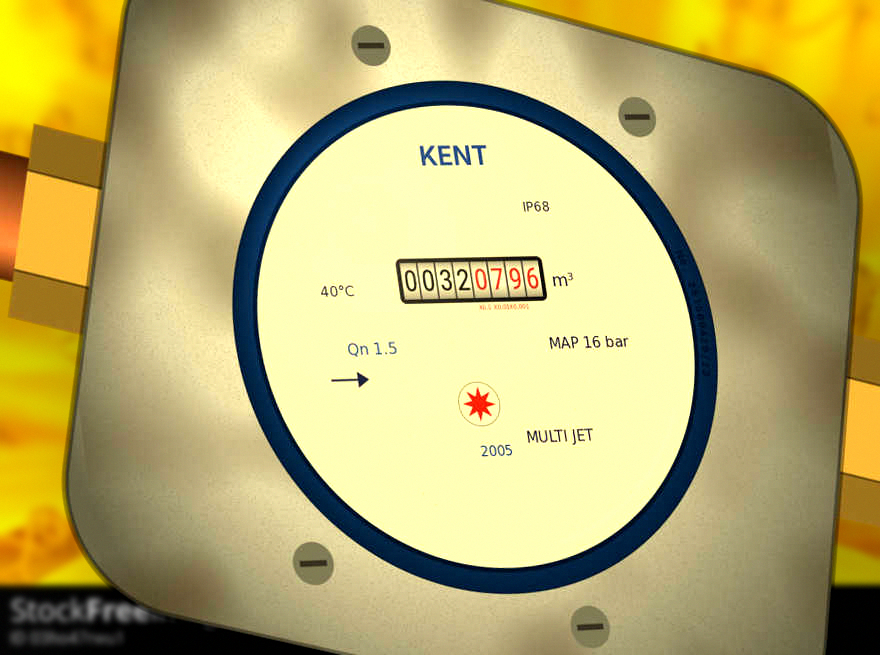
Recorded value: 32.0796 m³
